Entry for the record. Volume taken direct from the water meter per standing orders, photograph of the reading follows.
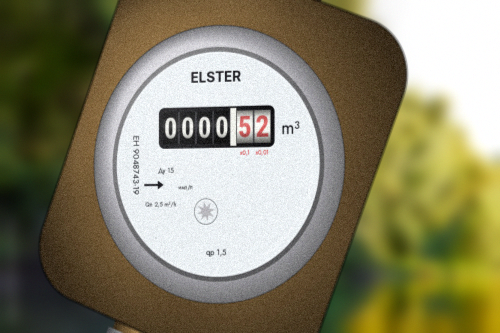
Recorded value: 0.52 m³
